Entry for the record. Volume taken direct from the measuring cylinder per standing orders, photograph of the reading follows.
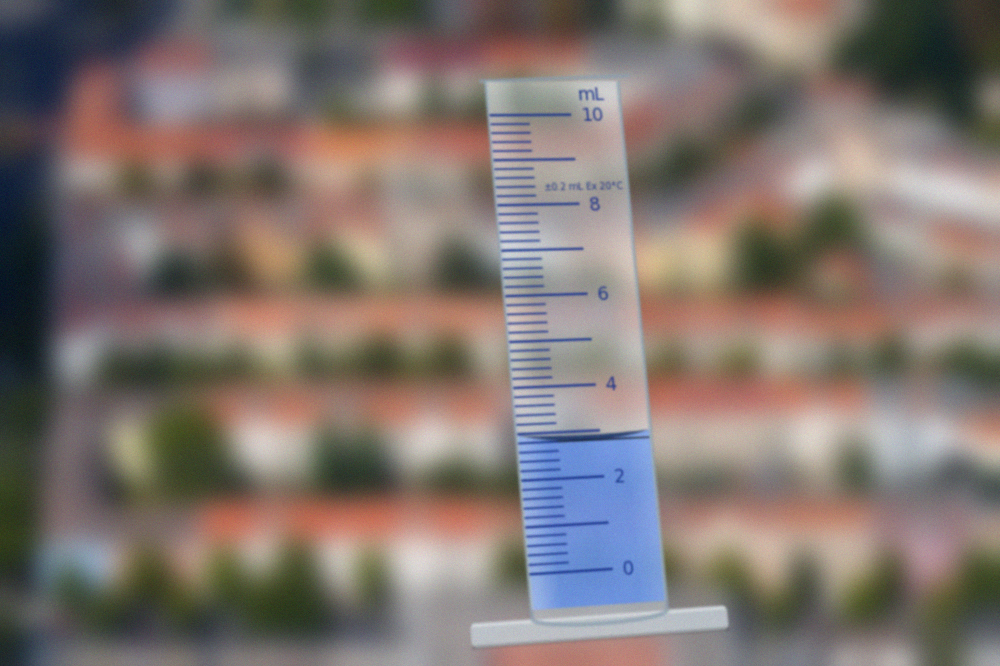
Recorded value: 2.8 mL
